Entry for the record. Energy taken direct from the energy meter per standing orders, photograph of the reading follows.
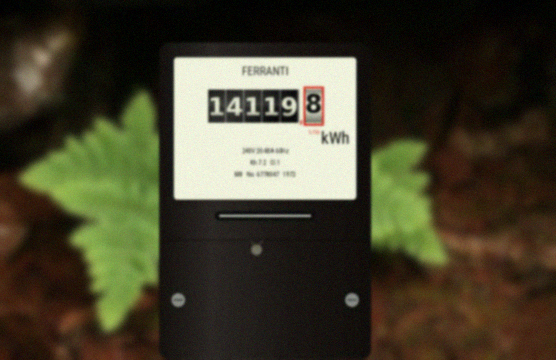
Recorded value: 14119.8 kWh
